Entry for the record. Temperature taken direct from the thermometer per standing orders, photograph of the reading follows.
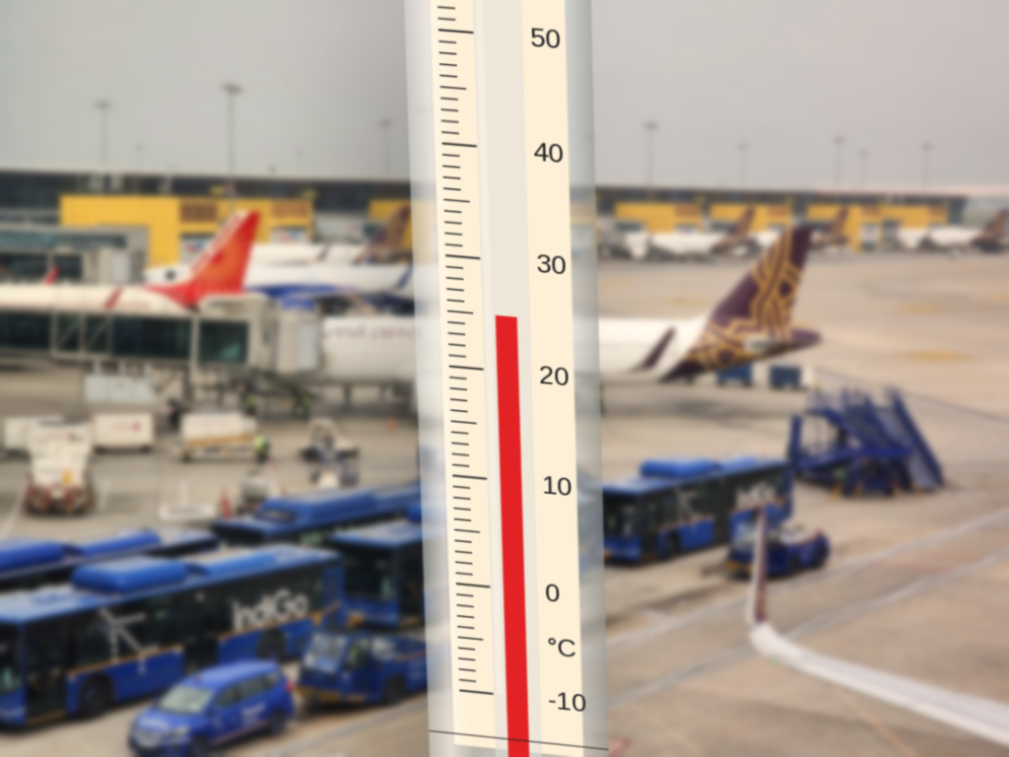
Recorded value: 25 °C
